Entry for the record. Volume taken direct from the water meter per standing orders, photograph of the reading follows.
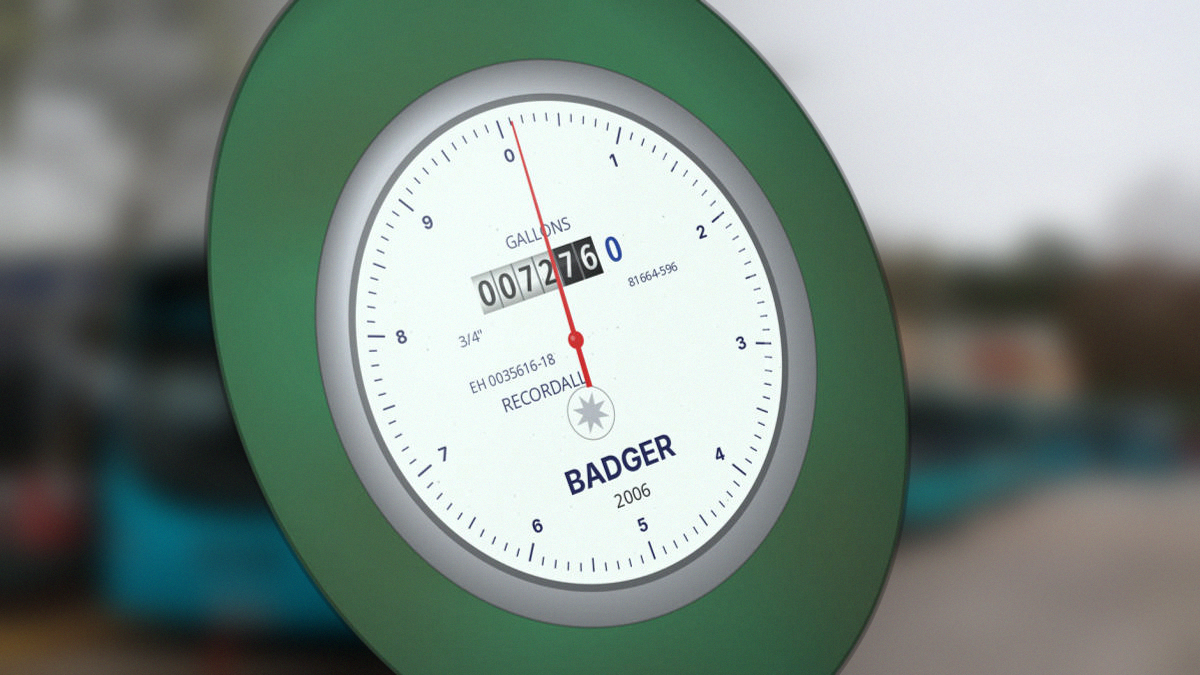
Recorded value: 72760.1 gal
